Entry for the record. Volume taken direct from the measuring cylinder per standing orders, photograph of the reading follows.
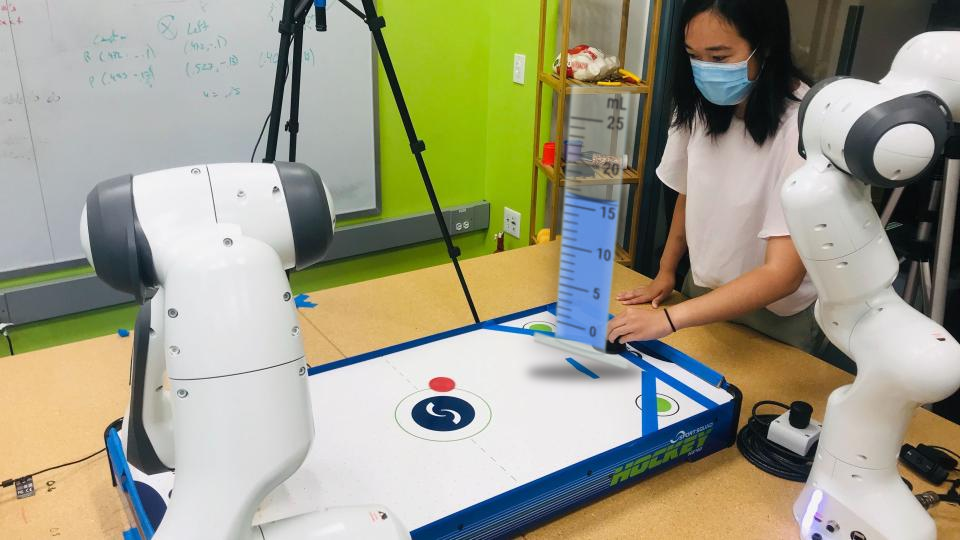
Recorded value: 16 mL
